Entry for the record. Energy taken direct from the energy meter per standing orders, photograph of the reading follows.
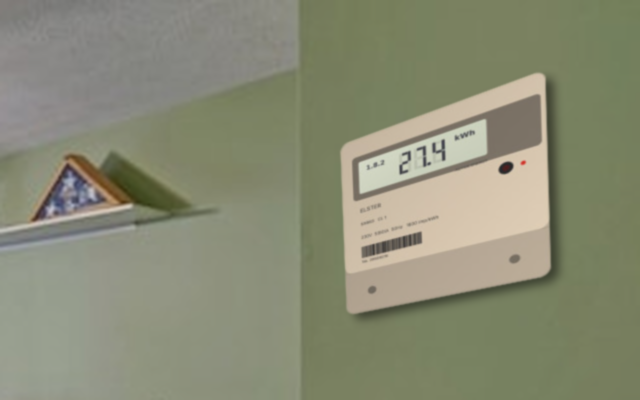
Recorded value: 27.4 kWh
